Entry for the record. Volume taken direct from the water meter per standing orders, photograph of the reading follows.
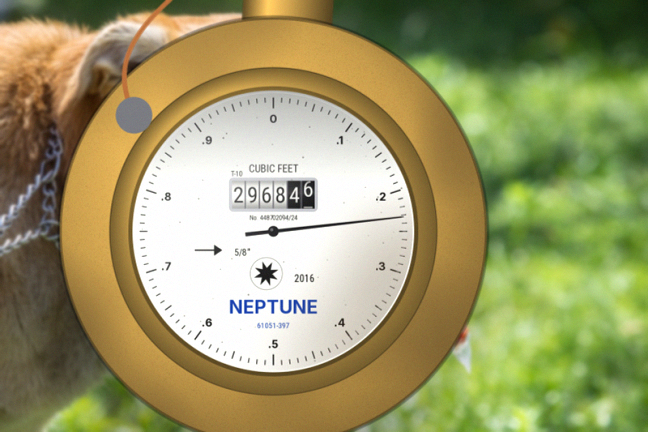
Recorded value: 296846.23 ft³
